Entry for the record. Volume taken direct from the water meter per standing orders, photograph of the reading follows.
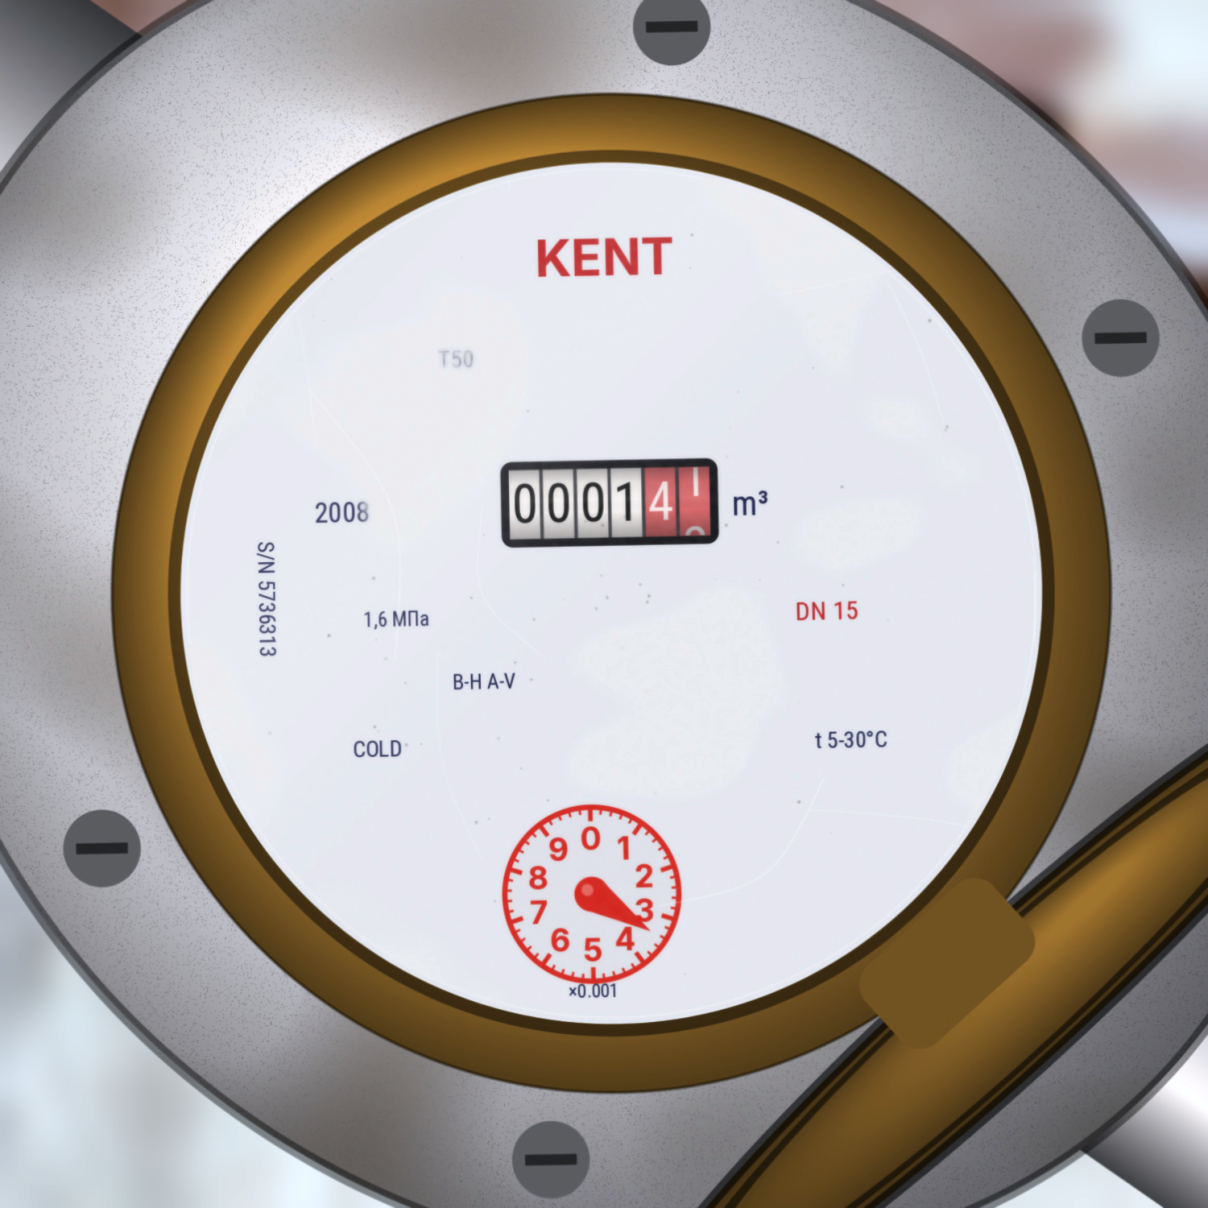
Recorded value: 1.413 m³
